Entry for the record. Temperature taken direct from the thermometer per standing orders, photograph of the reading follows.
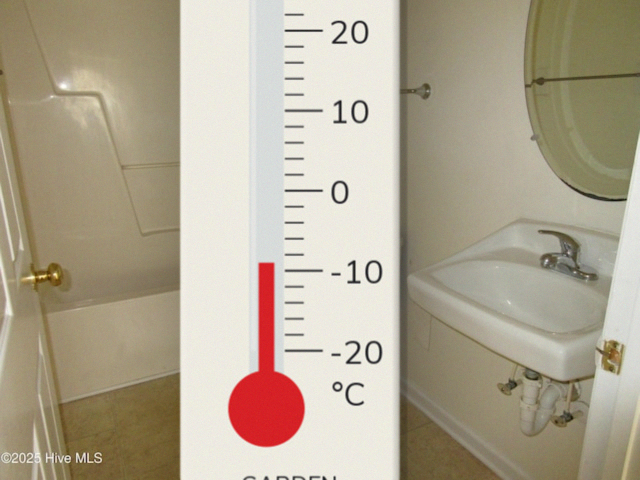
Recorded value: -9 °C
